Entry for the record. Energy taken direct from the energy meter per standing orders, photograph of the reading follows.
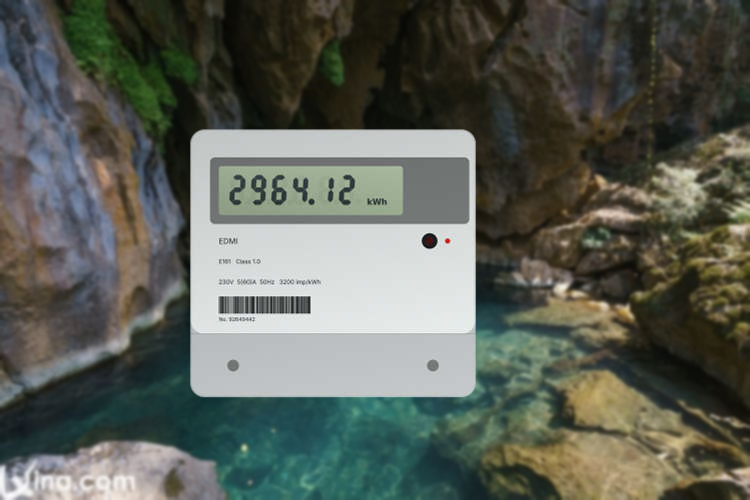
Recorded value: 2964.12 kWh
